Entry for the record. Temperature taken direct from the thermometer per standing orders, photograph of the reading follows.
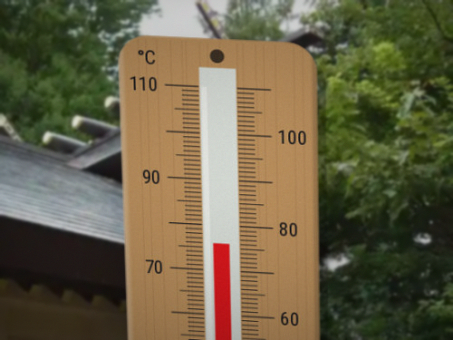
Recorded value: 76 °C
